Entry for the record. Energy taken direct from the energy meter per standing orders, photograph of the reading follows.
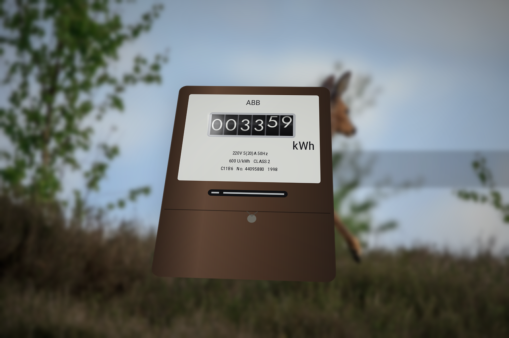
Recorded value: 3359 kWh
